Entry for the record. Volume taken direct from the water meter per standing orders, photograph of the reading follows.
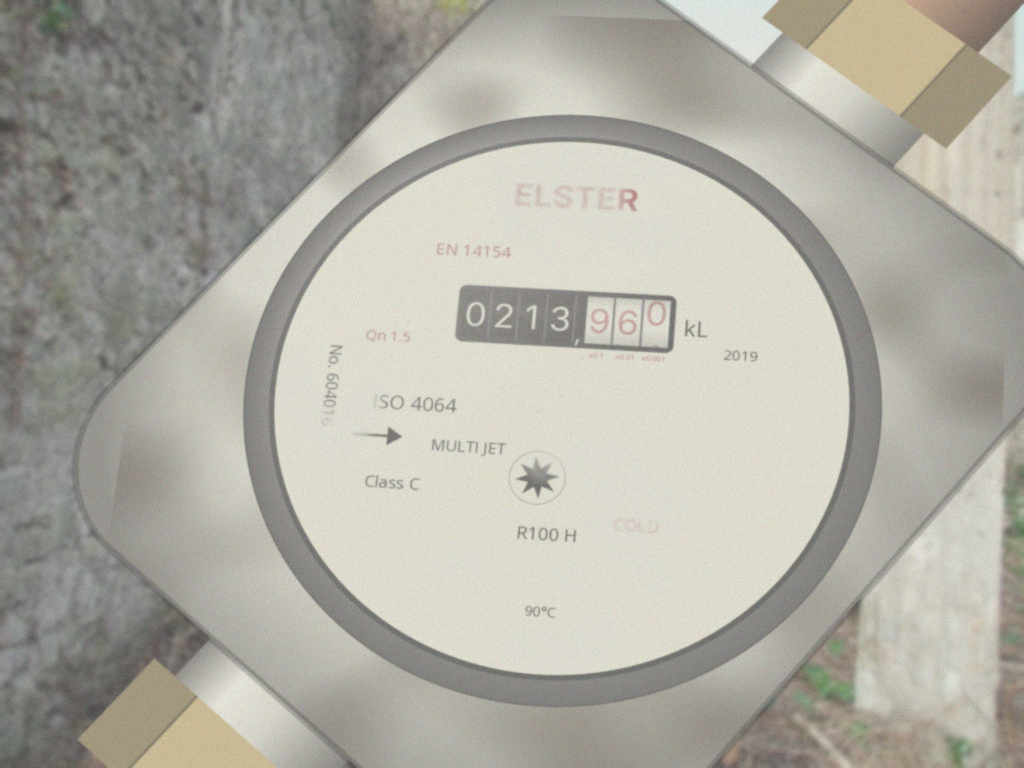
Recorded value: 213.960 kL
